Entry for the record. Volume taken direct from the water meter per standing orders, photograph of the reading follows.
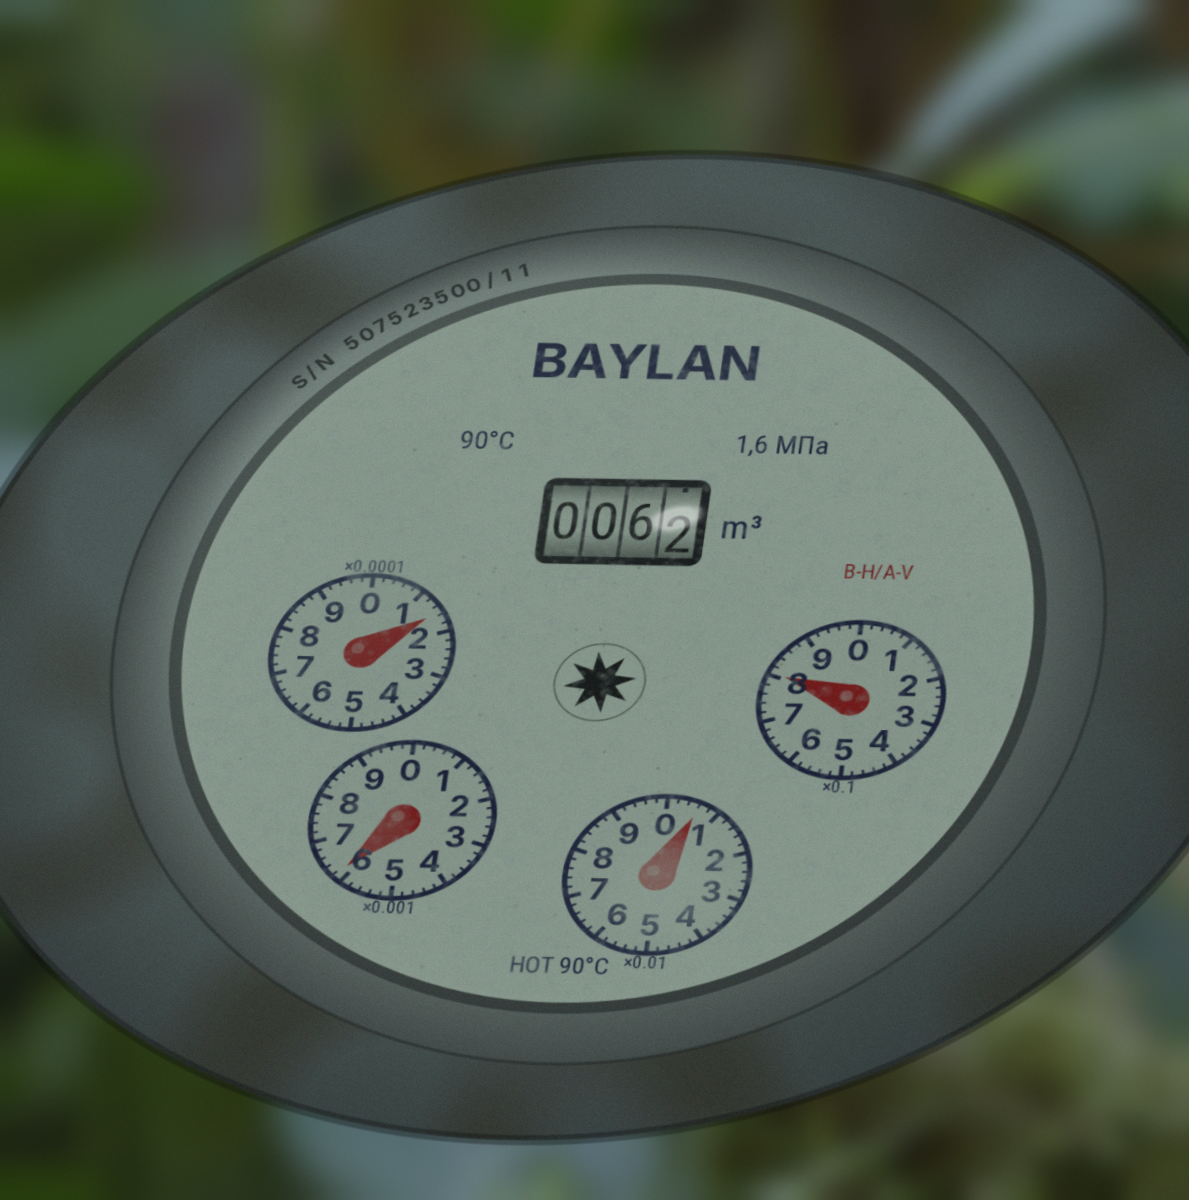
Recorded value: 61.8061 m³
